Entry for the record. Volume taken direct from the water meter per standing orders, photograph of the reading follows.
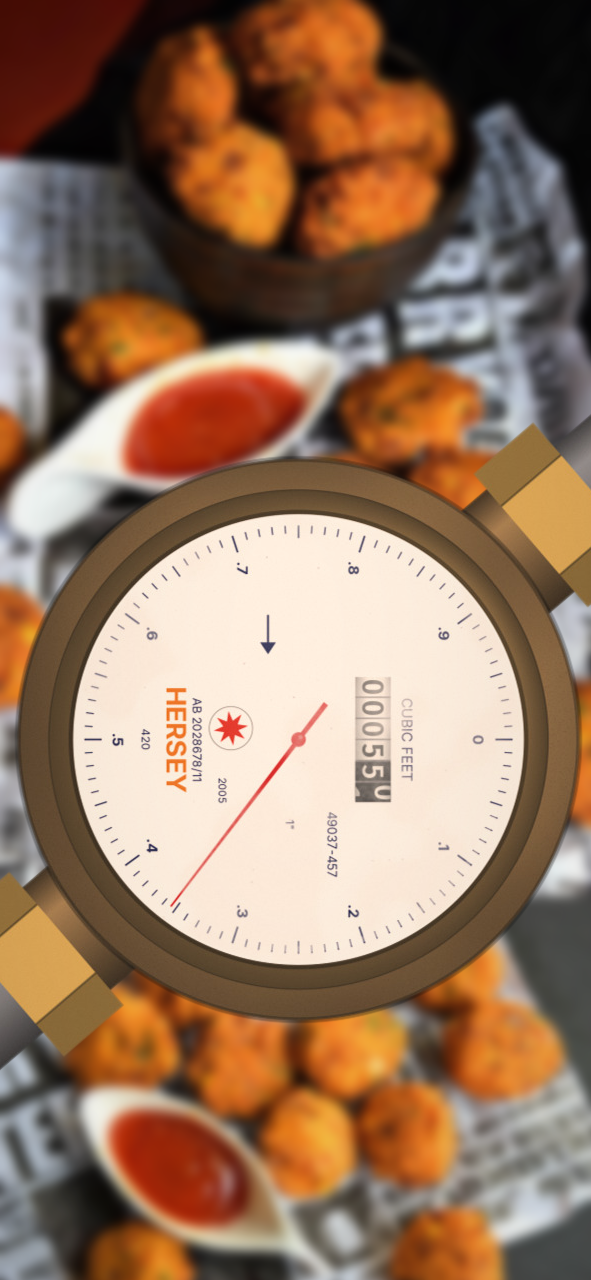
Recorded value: 550.35 ft³
